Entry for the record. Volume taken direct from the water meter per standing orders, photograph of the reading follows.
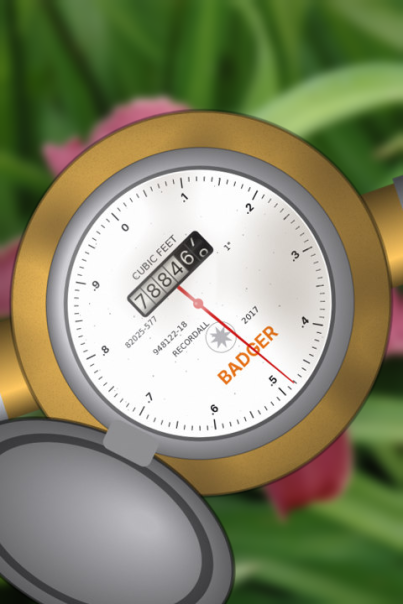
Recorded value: 788467.48 ft³
